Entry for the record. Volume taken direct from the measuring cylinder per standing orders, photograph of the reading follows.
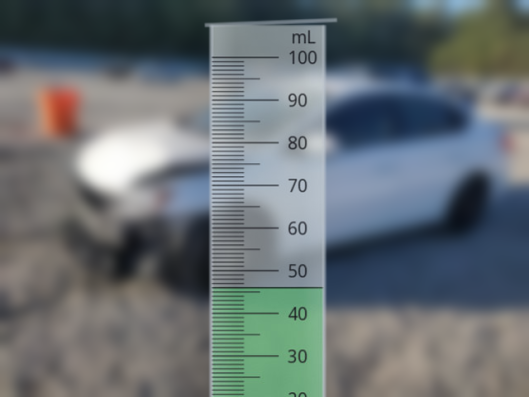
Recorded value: 46 mL
